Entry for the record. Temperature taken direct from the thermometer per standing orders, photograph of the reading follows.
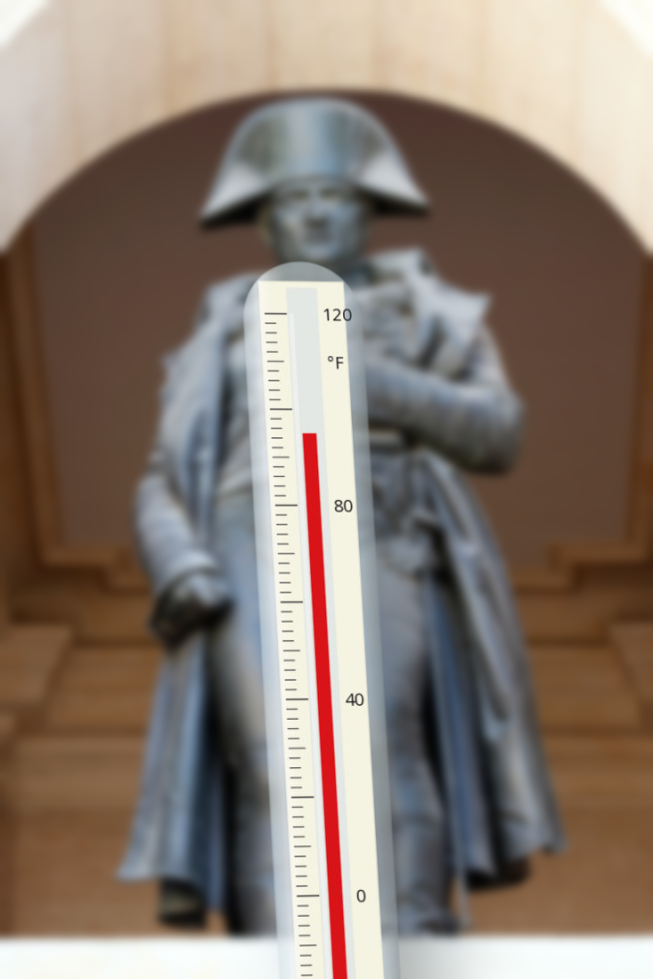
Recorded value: 95 °F
